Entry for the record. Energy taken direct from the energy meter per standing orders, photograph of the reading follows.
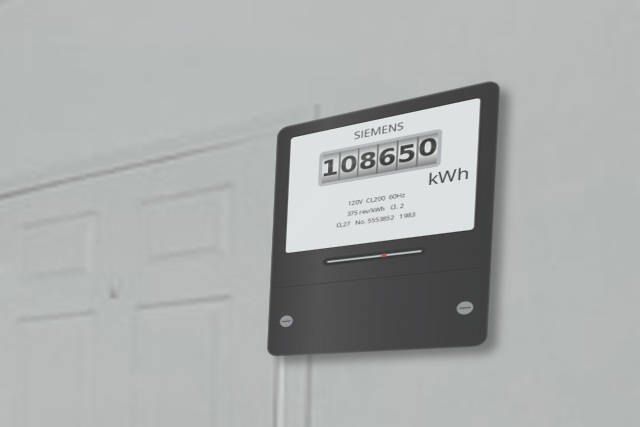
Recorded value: 108650 kWh
